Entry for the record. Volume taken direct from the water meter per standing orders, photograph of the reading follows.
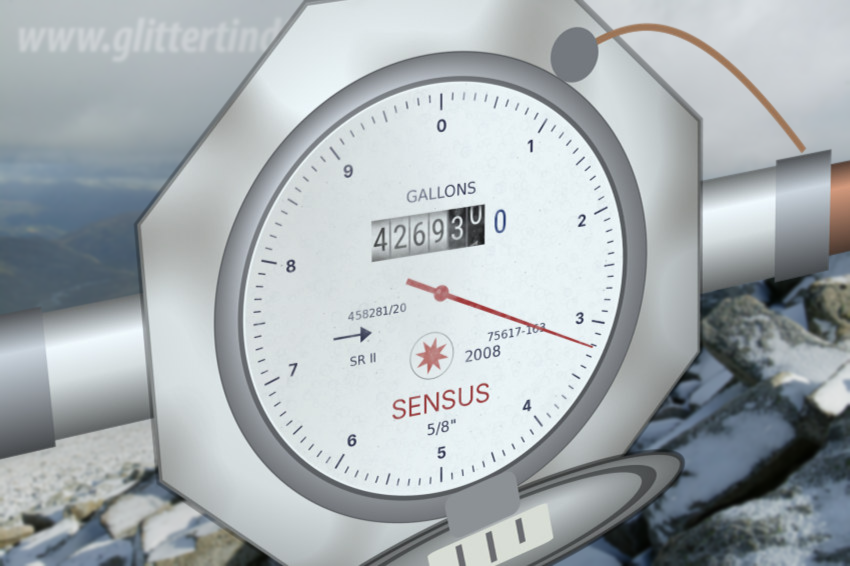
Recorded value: 4269303.2 gal
